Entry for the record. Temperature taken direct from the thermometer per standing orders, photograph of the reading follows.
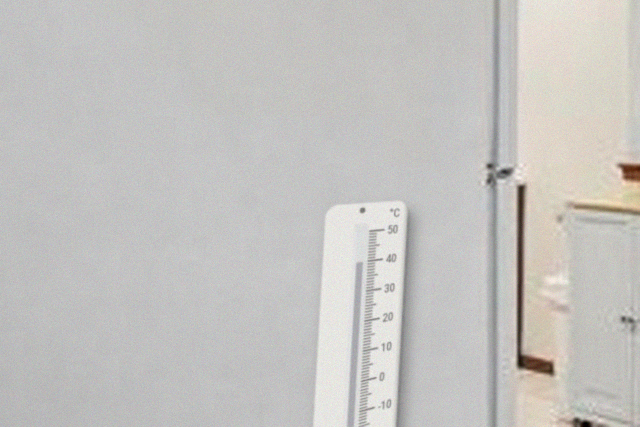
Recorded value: 40 °C
